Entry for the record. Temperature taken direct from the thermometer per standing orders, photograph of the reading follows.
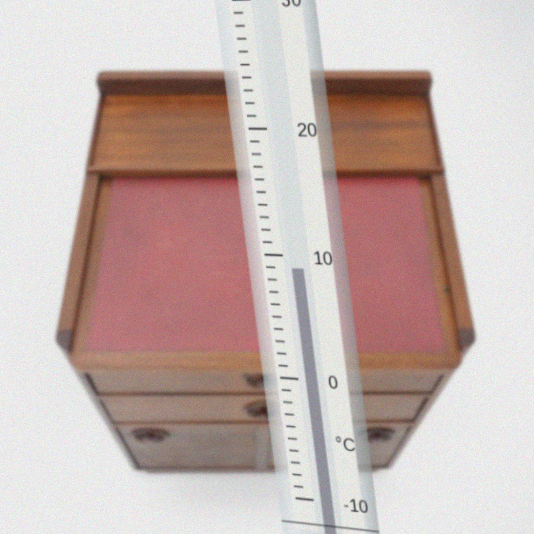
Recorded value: 9 °C
